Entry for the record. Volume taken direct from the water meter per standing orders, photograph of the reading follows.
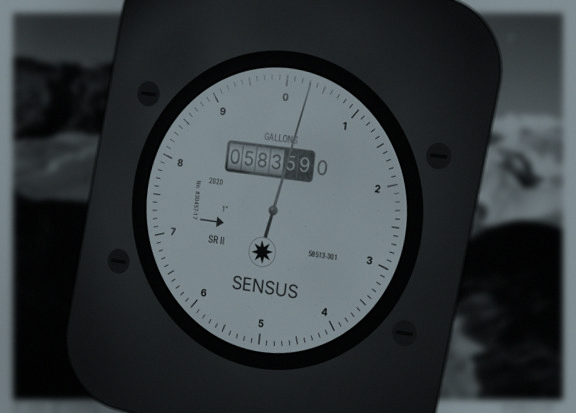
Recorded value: 583590.3 gal
